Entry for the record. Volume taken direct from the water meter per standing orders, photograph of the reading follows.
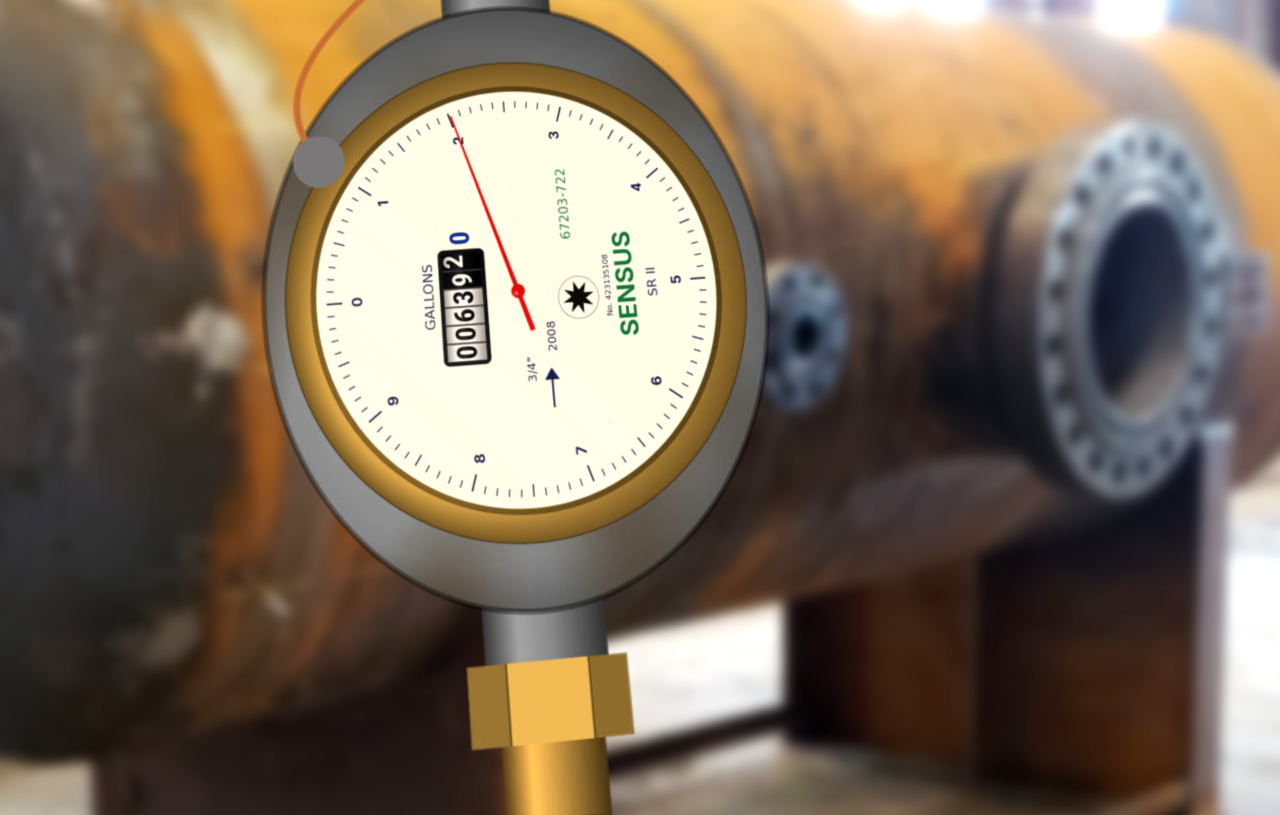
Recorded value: 63922.0 gal
